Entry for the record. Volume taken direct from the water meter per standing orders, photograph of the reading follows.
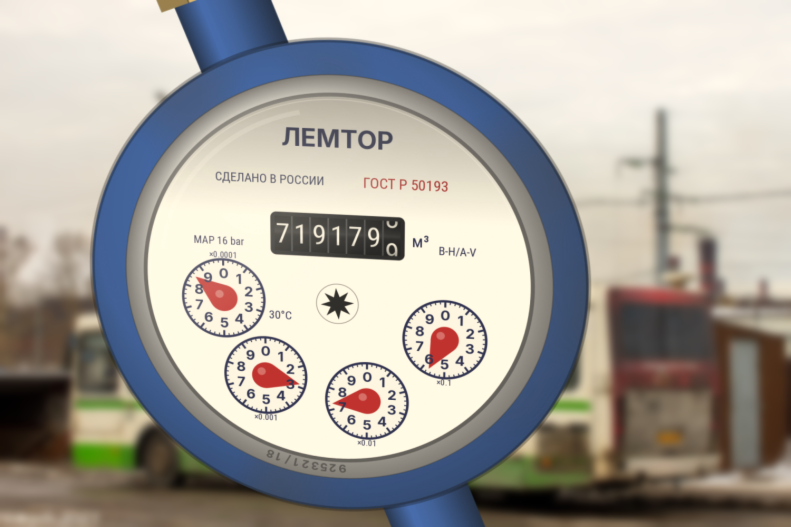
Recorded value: 7191798.5728 m³
